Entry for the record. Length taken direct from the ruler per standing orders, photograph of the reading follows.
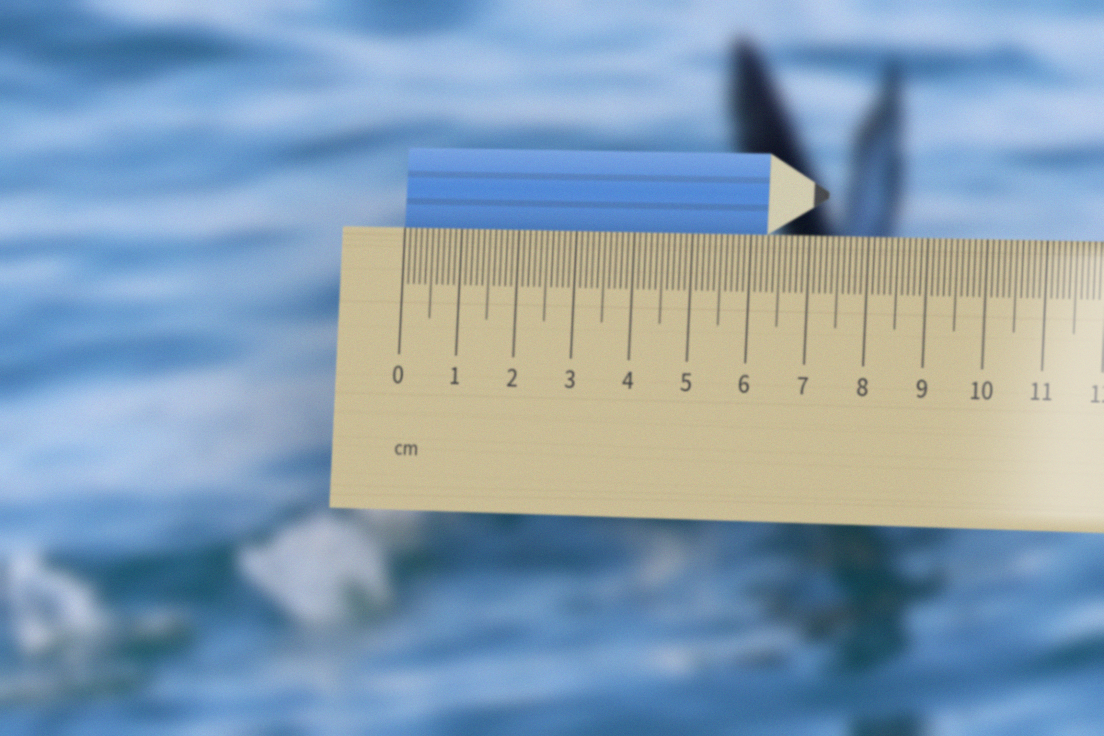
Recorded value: 7.3 cm
